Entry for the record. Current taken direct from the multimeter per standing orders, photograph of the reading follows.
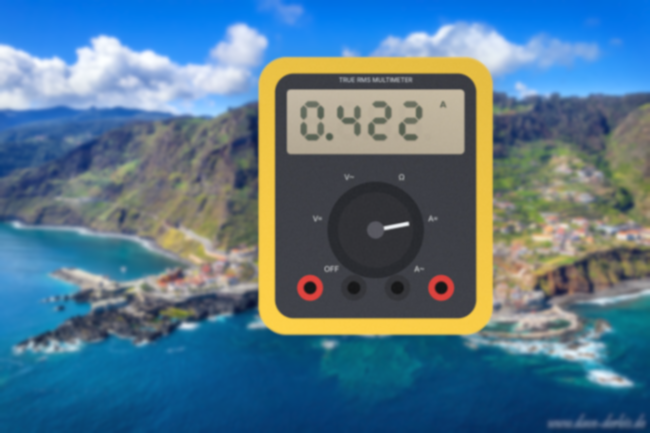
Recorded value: 0.422 A
